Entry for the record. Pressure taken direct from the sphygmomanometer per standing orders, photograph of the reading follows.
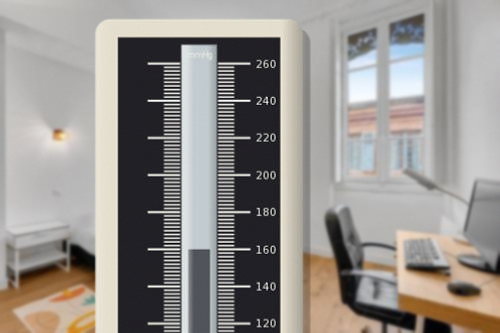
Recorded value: 160 mmHg
